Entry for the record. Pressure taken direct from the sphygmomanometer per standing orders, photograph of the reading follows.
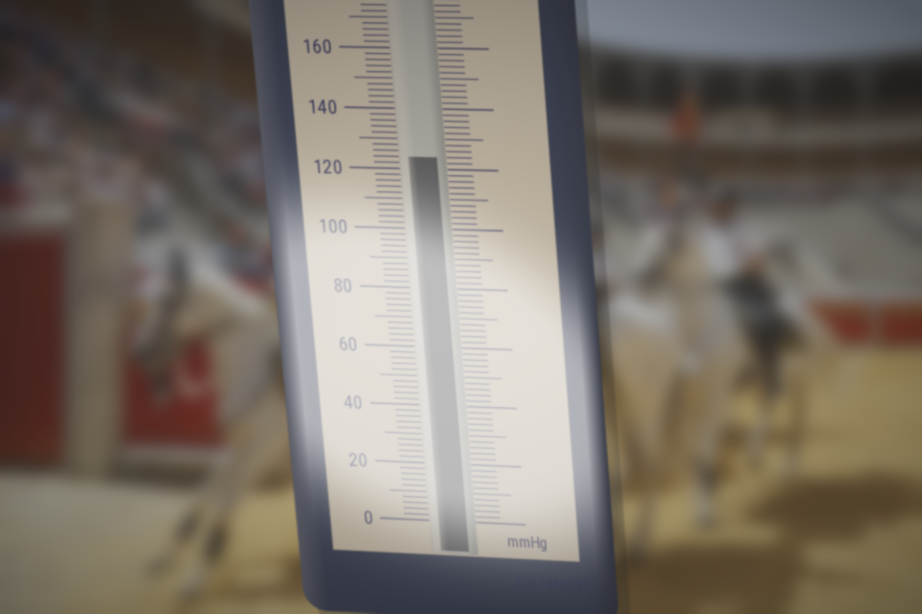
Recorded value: 124 mmHg
